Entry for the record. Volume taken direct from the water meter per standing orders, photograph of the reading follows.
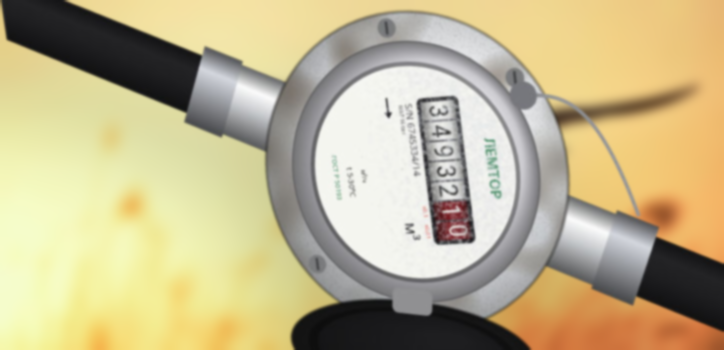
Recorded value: 34932.10 m³
